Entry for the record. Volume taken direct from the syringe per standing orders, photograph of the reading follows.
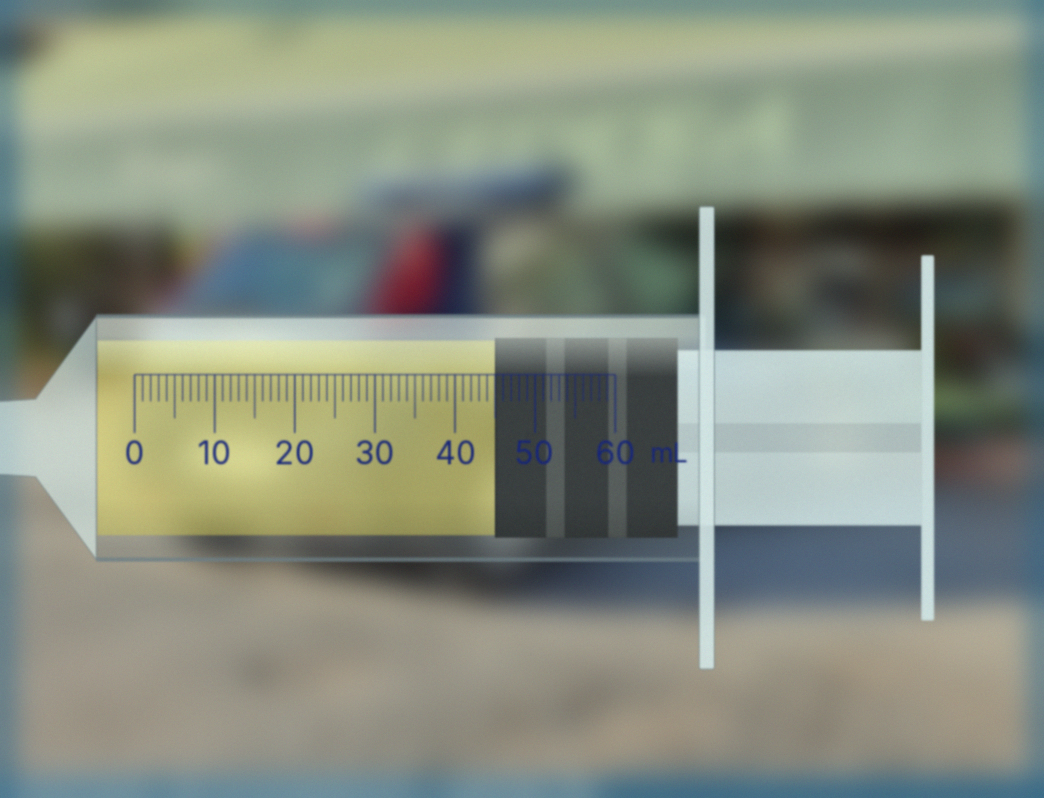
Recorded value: 45 mL
